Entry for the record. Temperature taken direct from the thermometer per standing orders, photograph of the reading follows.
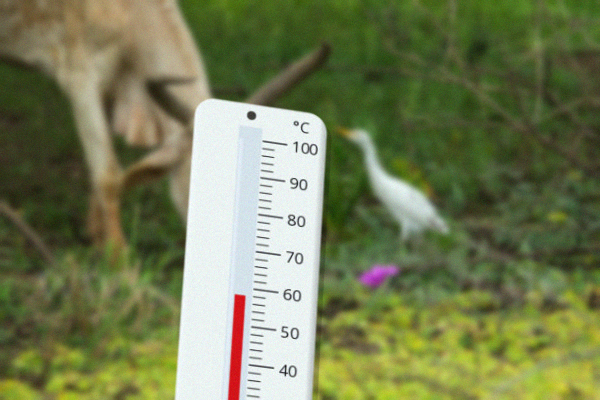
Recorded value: 58 °C
